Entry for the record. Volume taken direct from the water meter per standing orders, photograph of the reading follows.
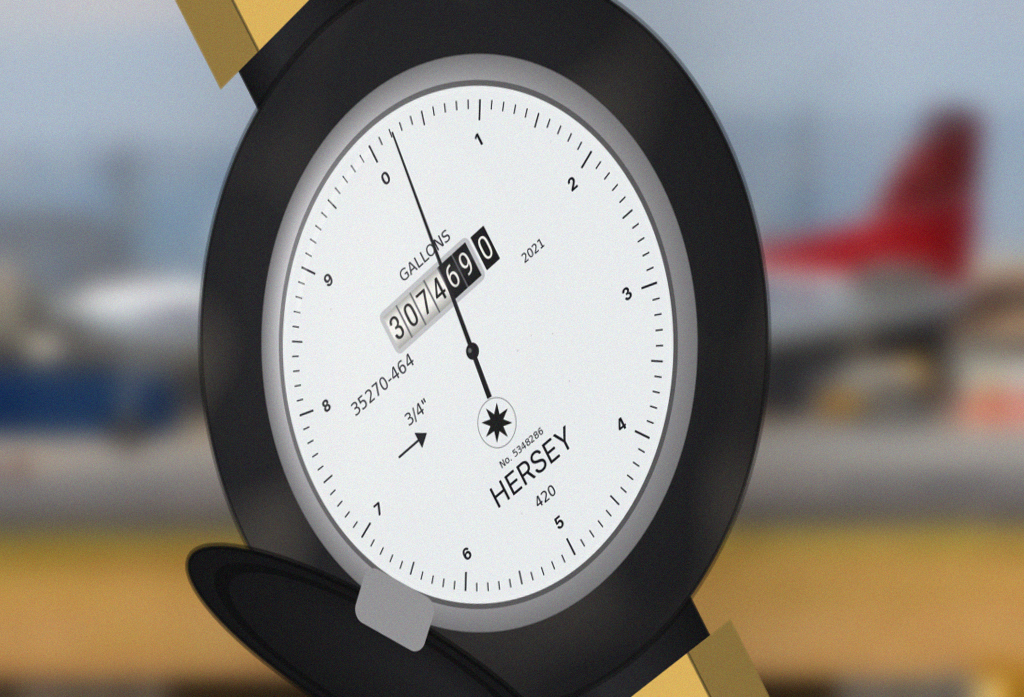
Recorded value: 3074690.2 gal
